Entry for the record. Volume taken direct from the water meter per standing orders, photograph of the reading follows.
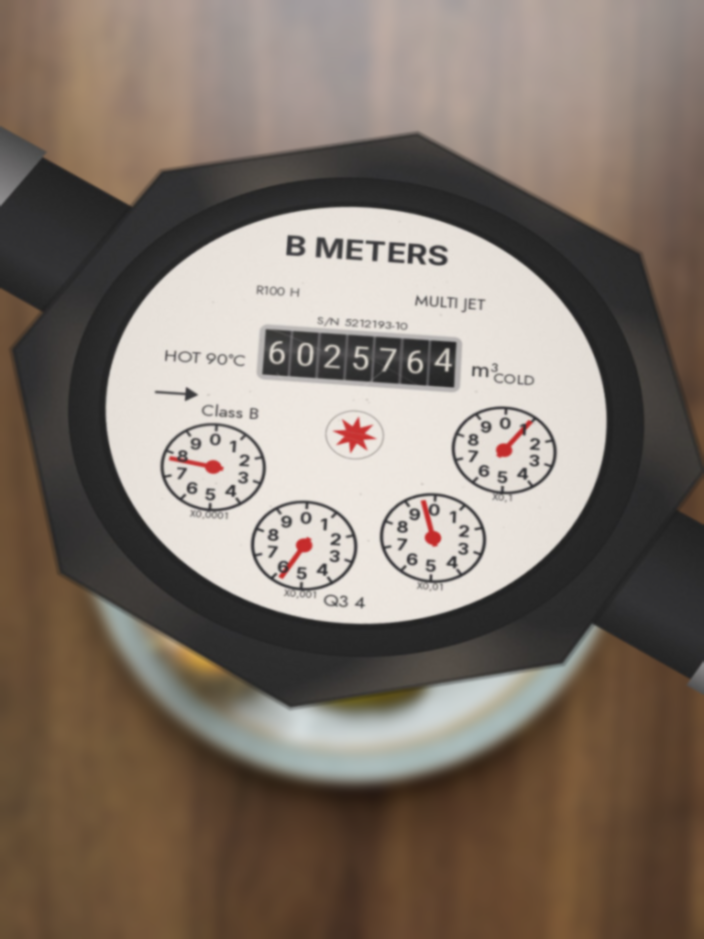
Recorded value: 6025764.0957 m³
